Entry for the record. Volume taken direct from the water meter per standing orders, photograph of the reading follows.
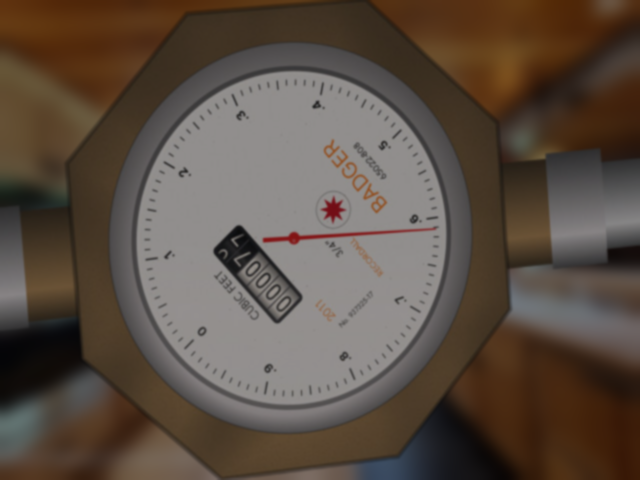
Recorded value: 76.61 ft³
